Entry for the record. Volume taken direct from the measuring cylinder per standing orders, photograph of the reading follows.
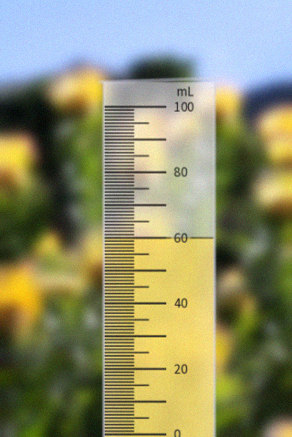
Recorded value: 60 mL
